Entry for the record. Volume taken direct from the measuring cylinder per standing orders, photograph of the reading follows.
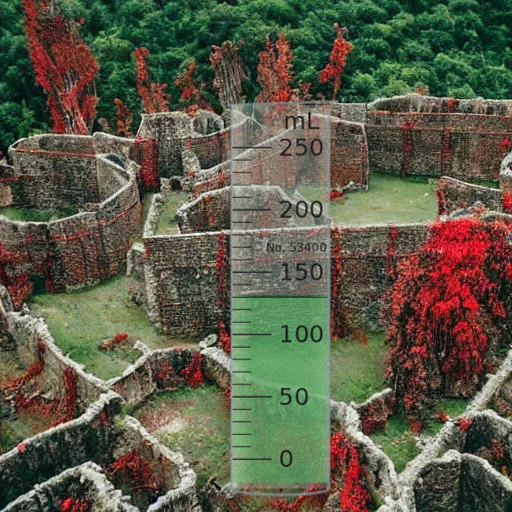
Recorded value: 130 mL
